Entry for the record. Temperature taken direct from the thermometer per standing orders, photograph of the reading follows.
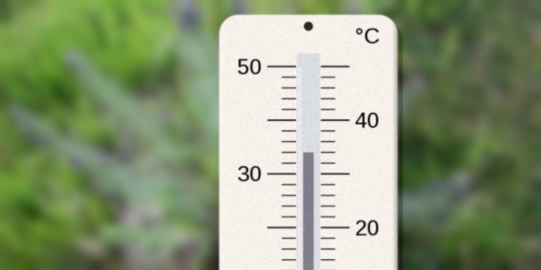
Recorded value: 34 °C
